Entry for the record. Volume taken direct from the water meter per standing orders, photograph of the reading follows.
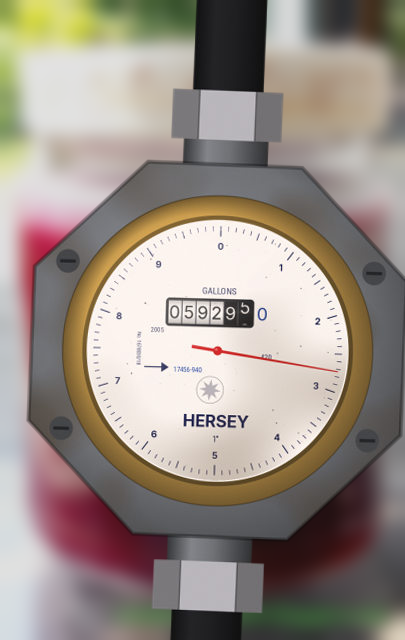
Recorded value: 592952.7 gal
